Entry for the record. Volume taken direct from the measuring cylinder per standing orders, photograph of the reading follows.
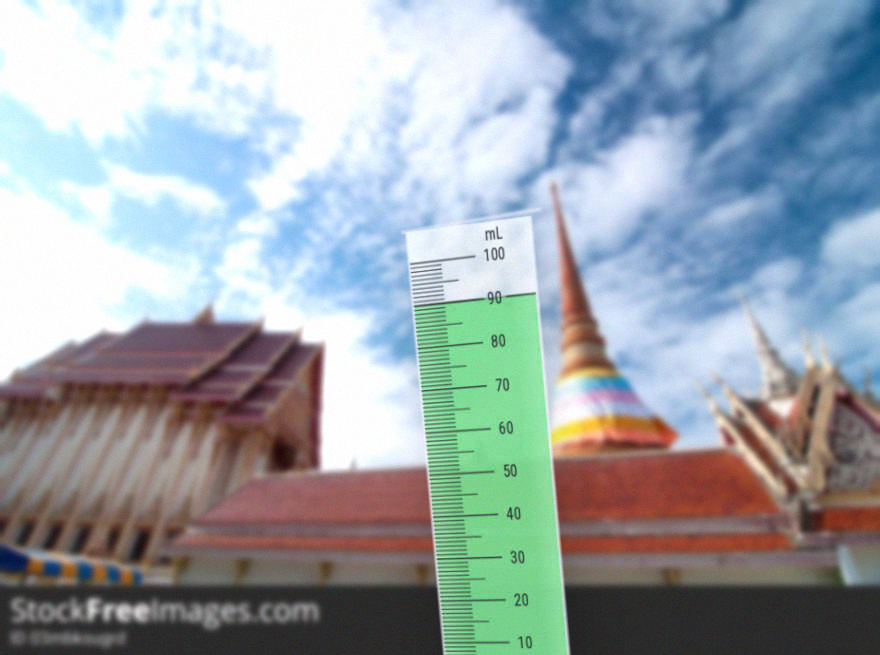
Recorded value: 90 mL
